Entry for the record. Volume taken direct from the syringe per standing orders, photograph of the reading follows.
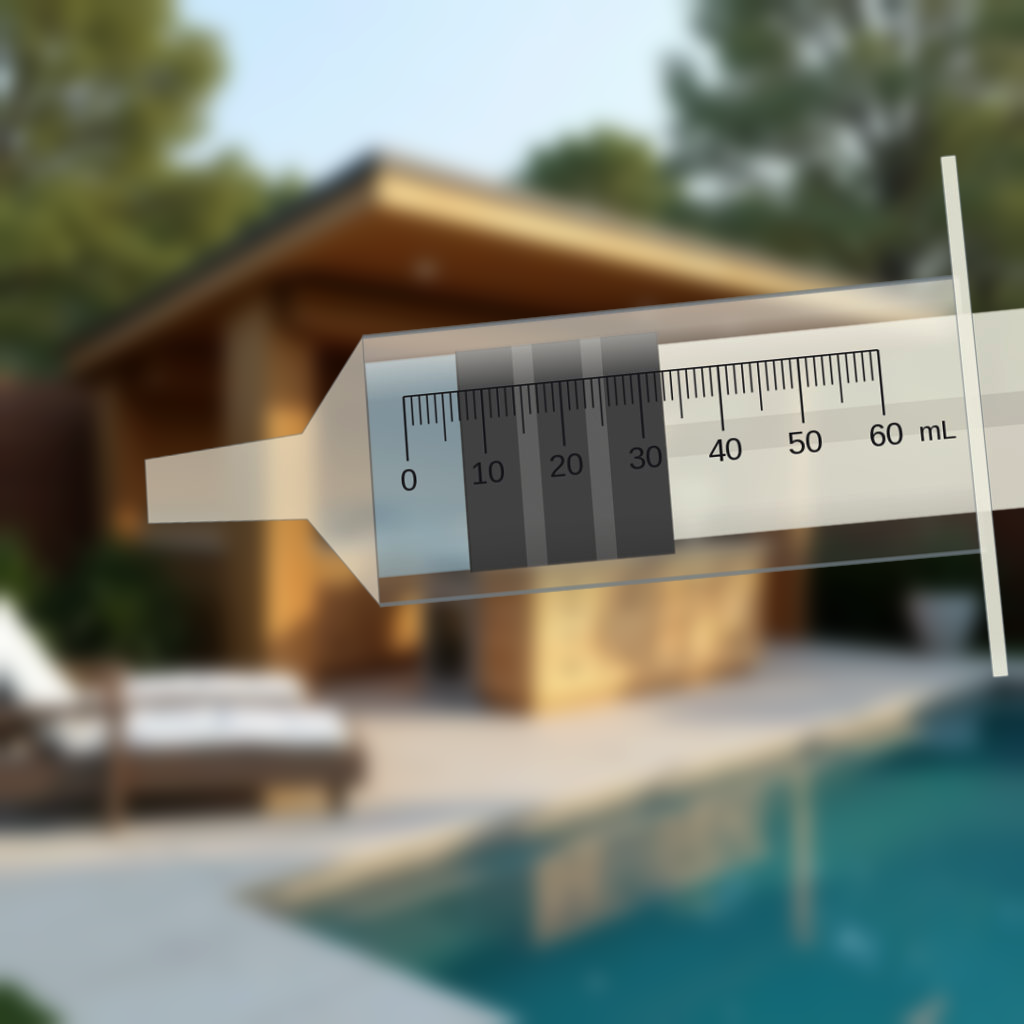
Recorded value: 7 mL
